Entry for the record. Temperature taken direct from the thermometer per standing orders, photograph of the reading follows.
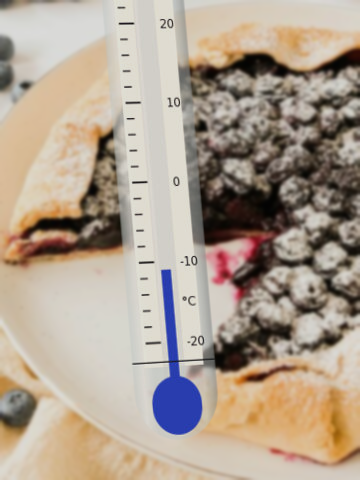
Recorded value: -11 °C
